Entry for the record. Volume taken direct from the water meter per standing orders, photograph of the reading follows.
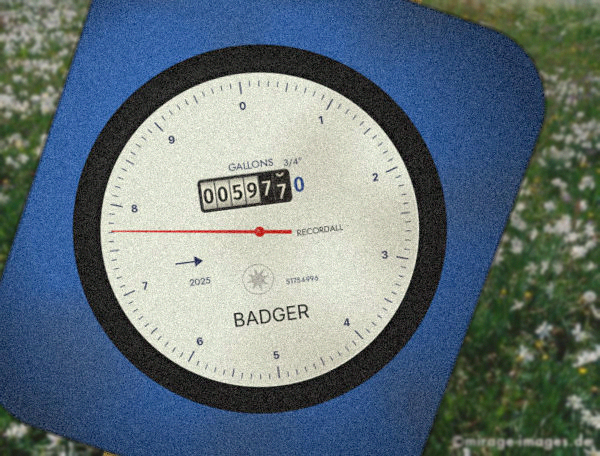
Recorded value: 59767.7 gal
